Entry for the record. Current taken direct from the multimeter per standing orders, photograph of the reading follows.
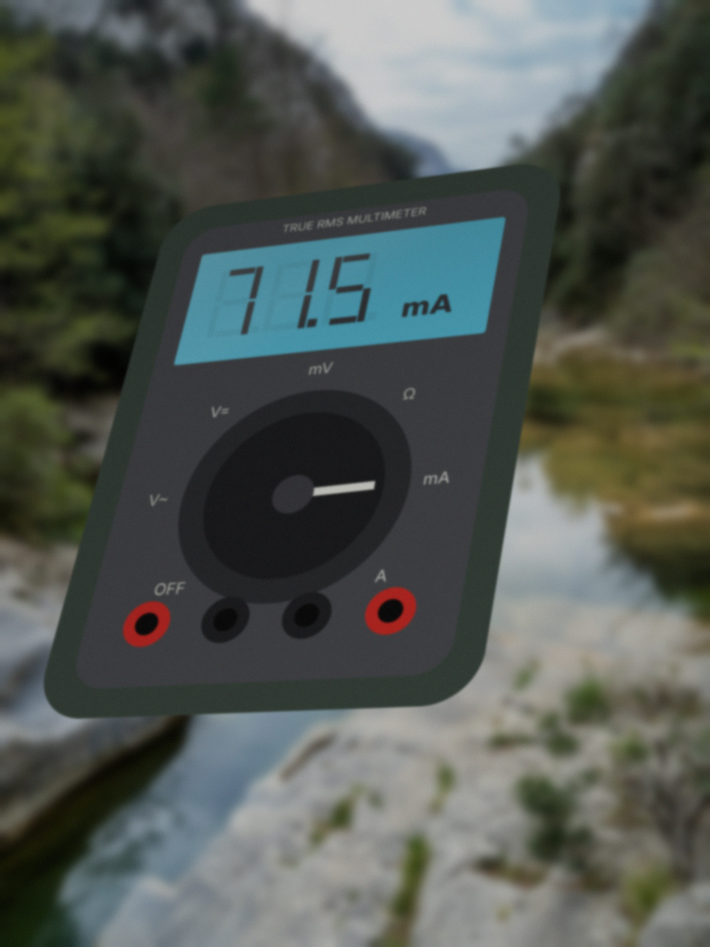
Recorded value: 71.5 mA
